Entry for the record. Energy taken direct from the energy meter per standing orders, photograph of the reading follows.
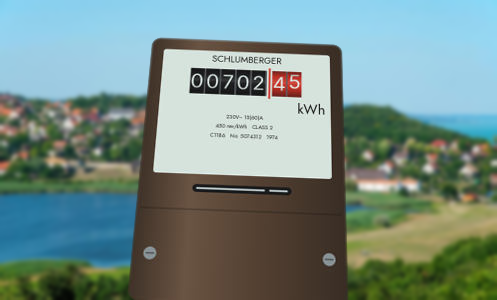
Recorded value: 702.45 kWh
